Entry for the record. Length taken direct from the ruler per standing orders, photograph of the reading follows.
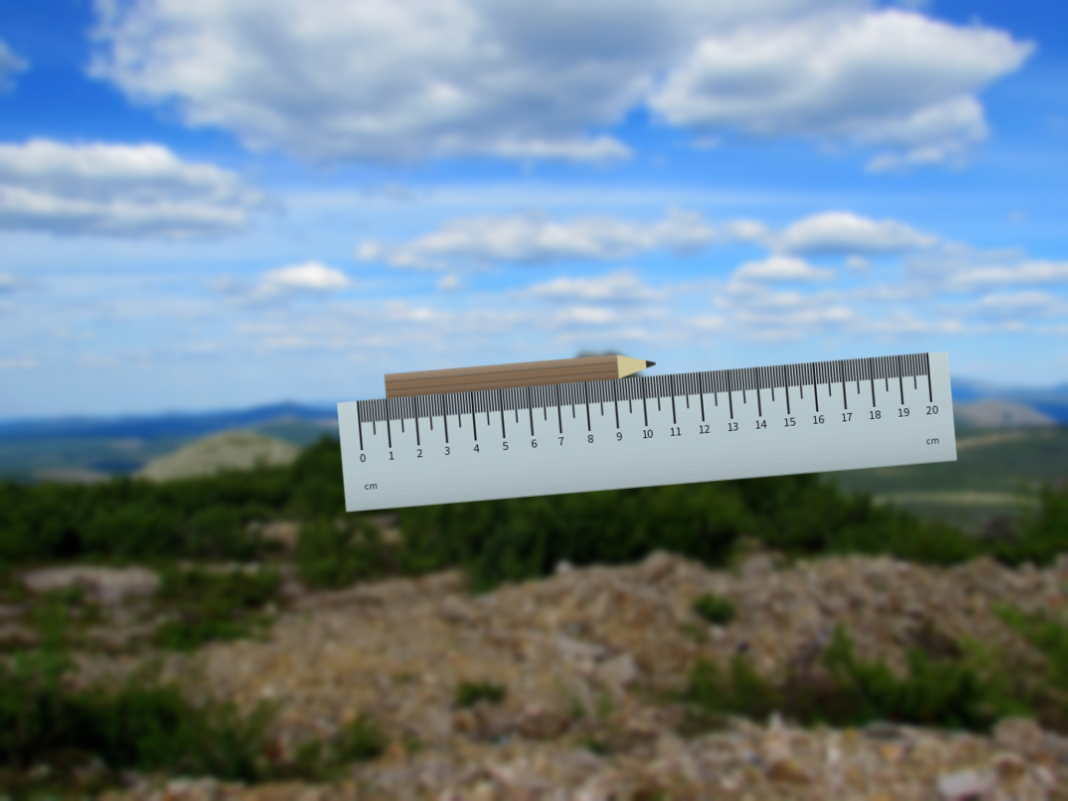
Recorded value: 9.5 cm
